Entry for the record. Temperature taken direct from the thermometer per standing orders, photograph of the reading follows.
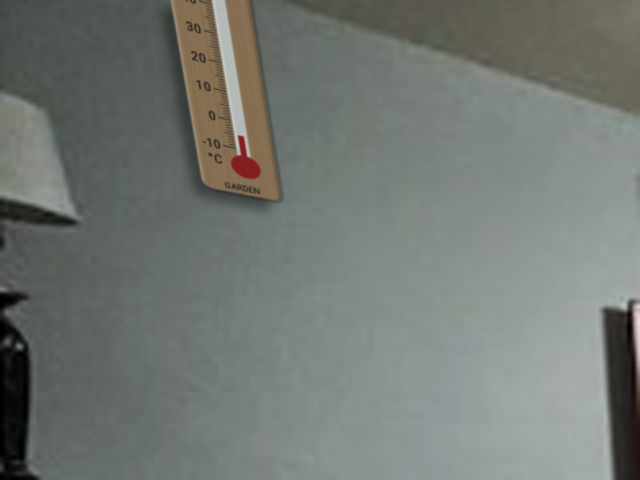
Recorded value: -5 °C
